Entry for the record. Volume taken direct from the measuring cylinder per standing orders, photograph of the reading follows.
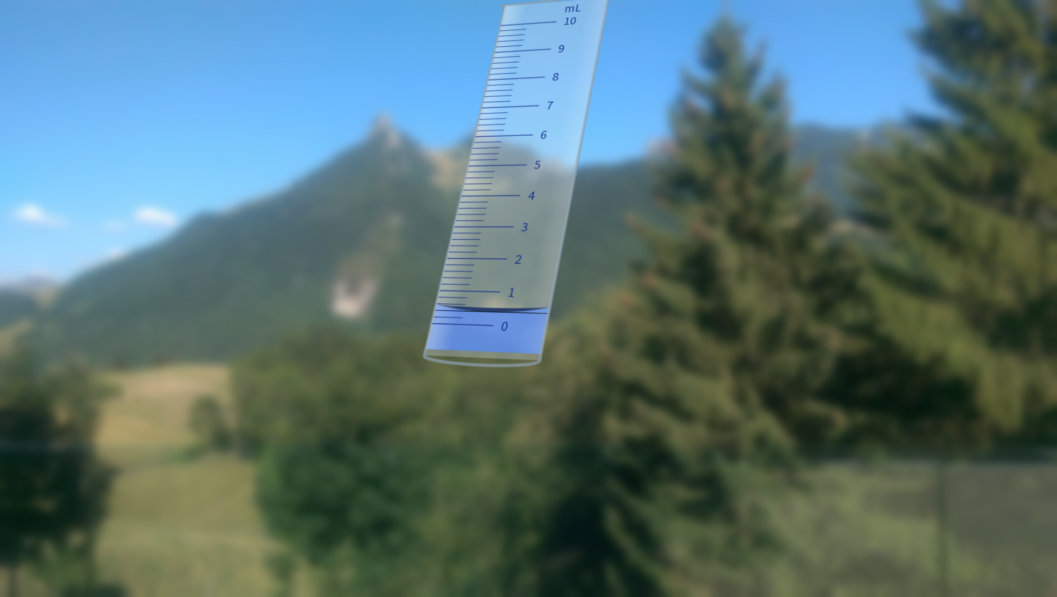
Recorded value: 0.4 mL
